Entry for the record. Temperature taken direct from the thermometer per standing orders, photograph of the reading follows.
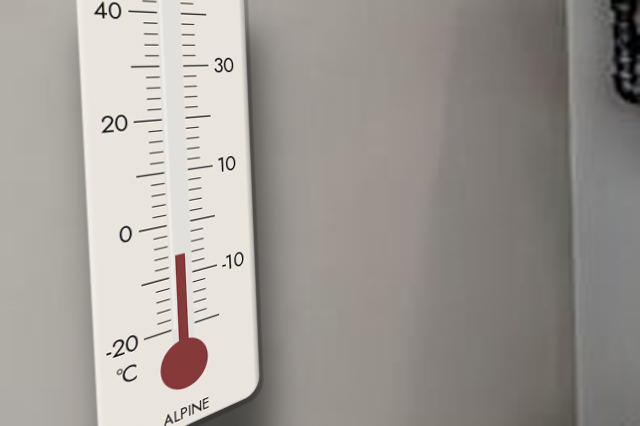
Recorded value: -6 °C
